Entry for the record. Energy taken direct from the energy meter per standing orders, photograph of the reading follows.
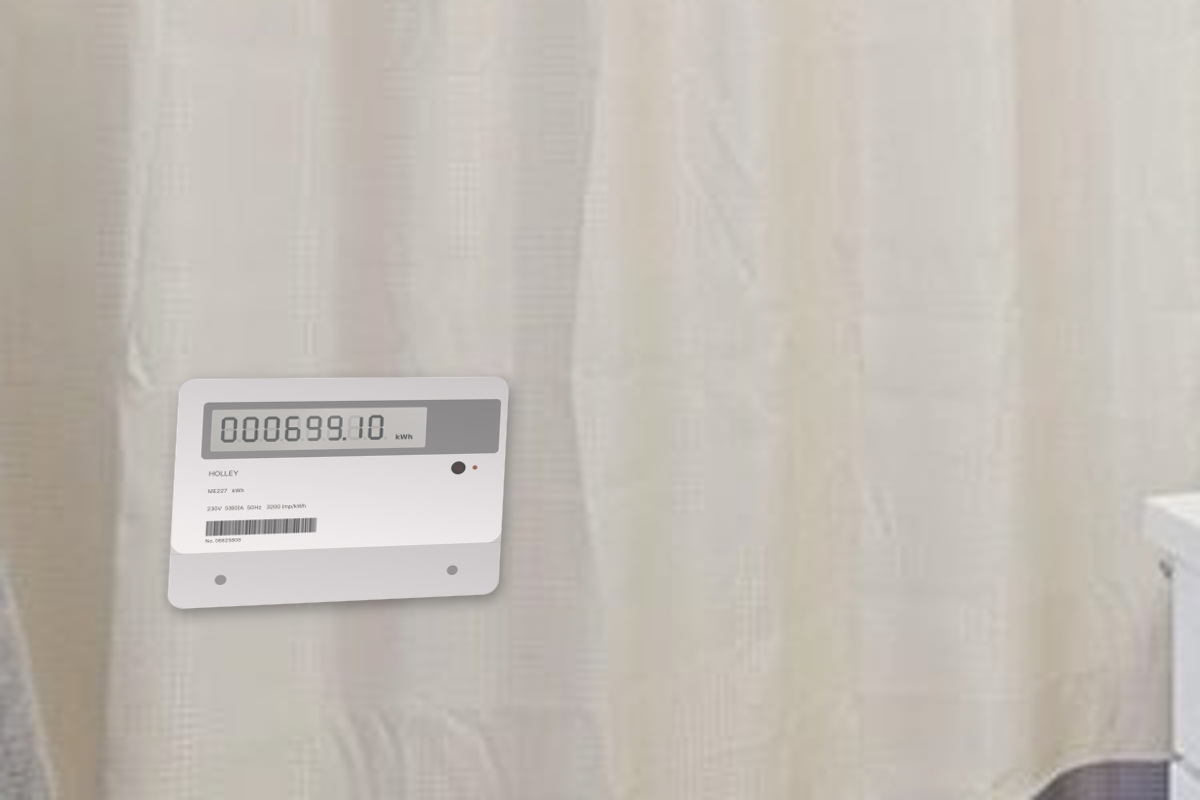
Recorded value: 699.10 kWh
